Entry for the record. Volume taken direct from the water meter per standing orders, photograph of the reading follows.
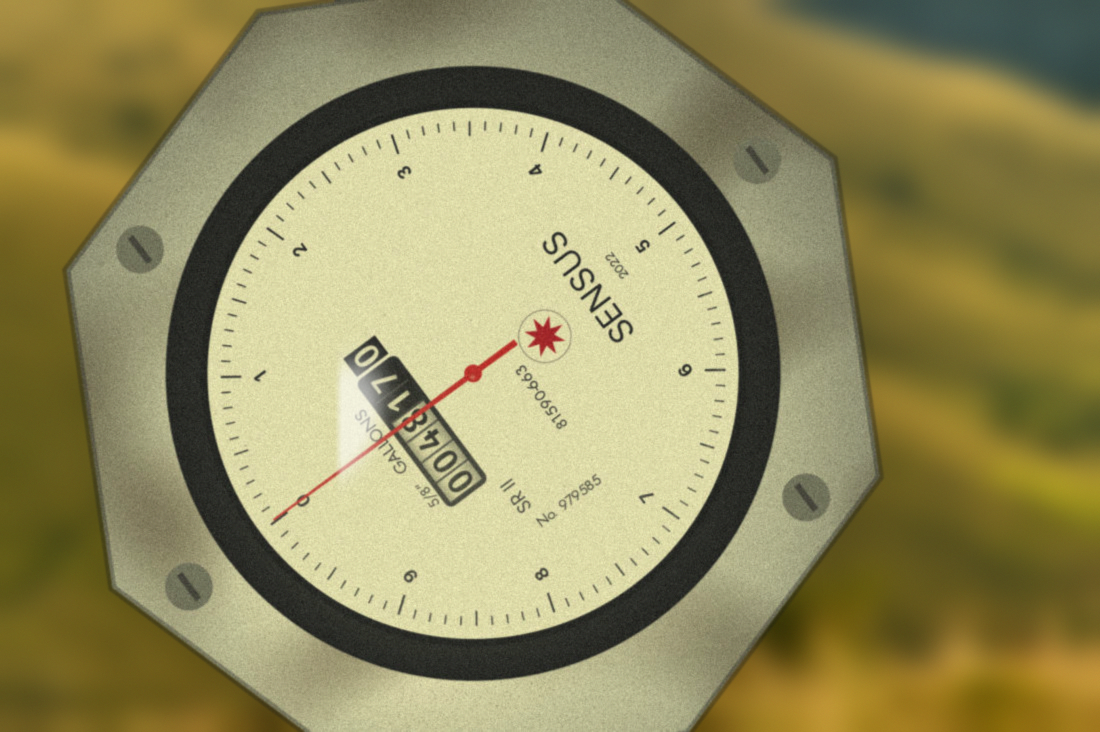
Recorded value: 48170.0 gal
